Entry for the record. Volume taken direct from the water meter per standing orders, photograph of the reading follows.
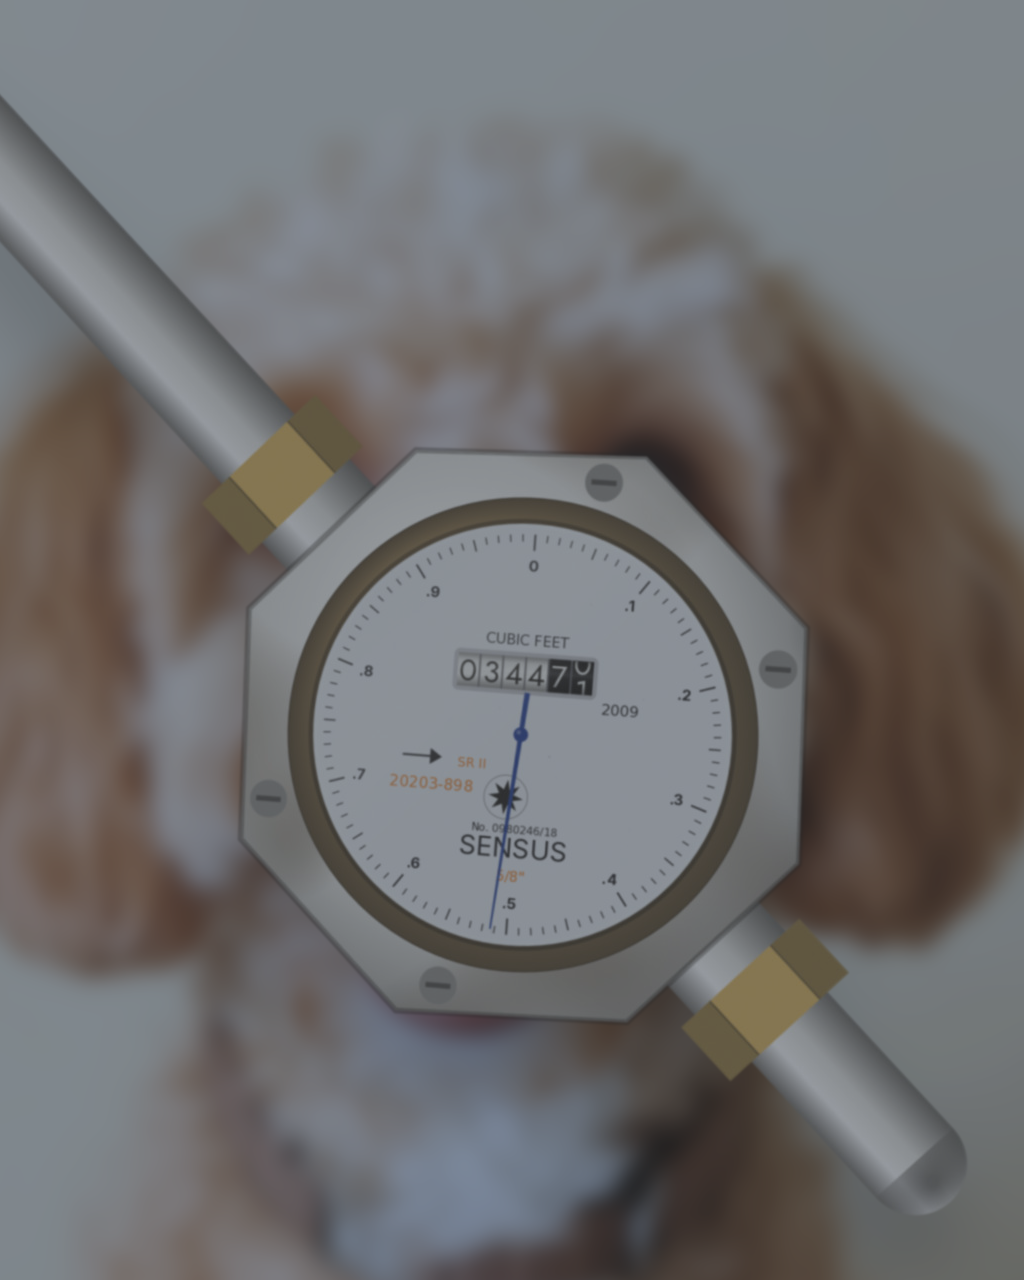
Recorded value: 34470.51 ft³
